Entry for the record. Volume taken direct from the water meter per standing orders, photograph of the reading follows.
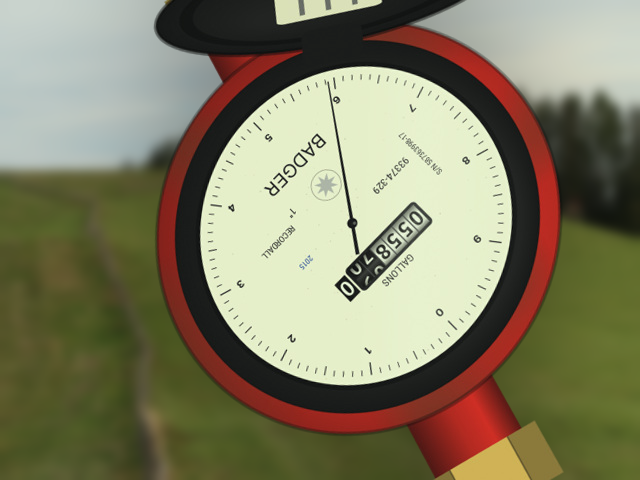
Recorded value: 558695.9 gal
